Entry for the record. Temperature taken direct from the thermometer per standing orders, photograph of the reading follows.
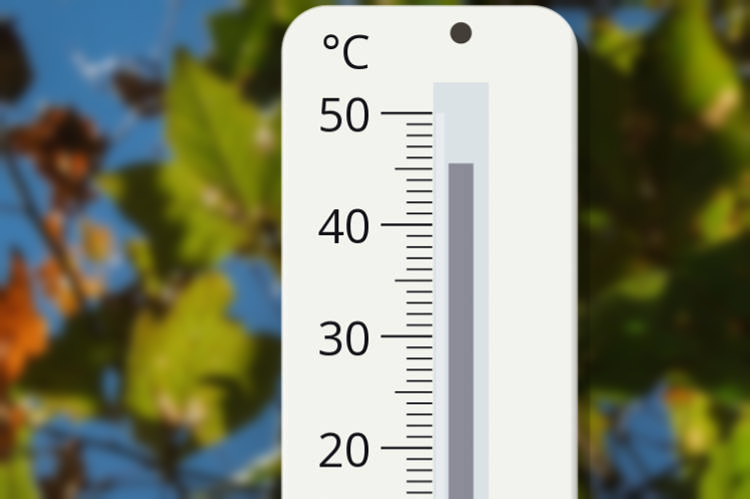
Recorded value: 45.5 °C
